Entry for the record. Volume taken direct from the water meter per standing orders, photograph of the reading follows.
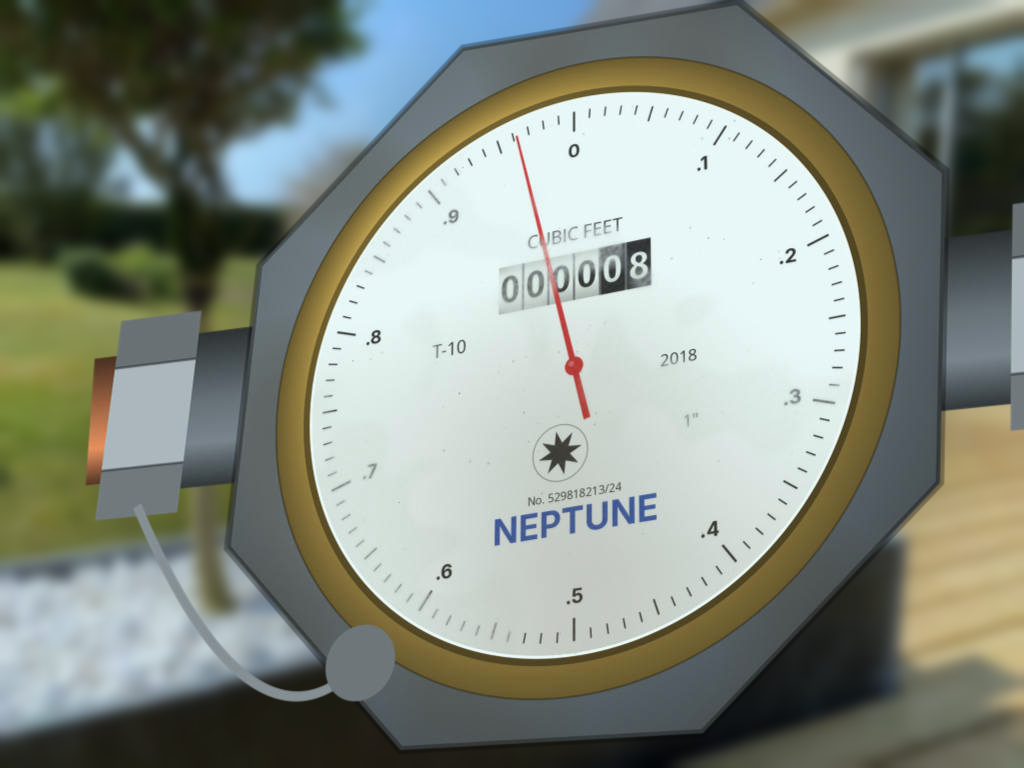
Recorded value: 7.96 ft³
